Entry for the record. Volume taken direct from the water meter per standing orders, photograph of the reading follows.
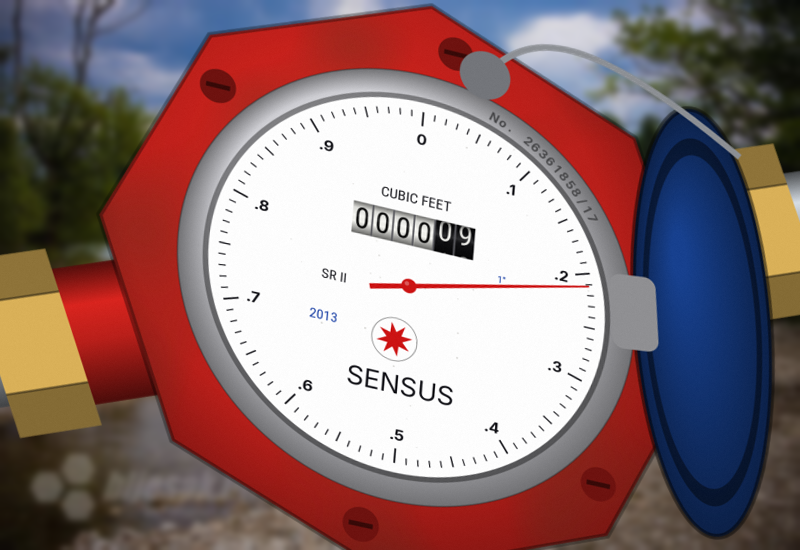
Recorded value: 9.21 ft³
